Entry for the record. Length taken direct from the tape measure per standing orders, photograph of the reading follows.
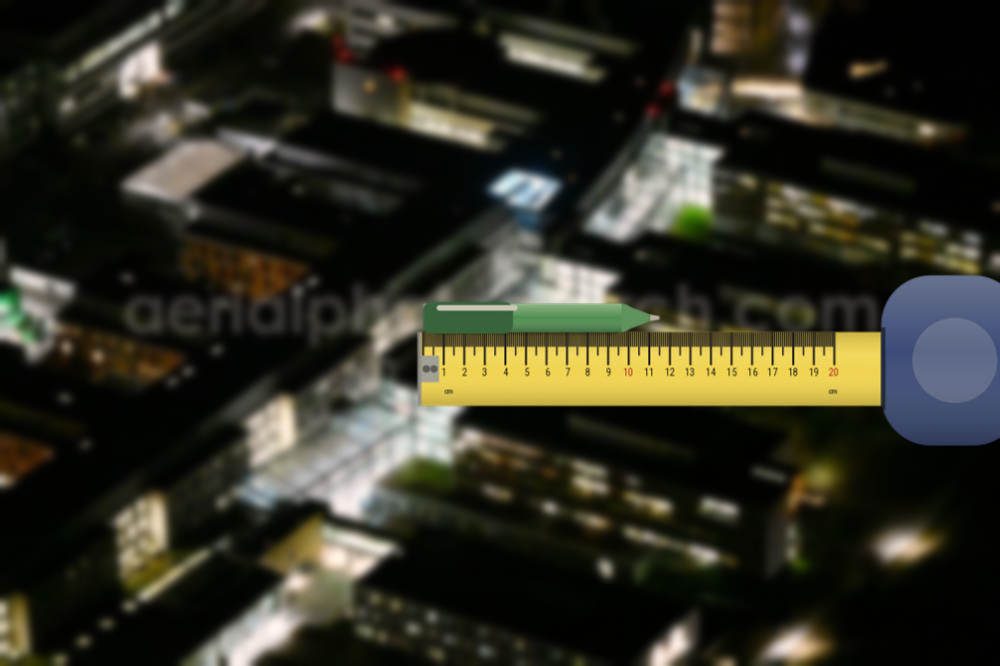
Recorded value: 11.5 cm
